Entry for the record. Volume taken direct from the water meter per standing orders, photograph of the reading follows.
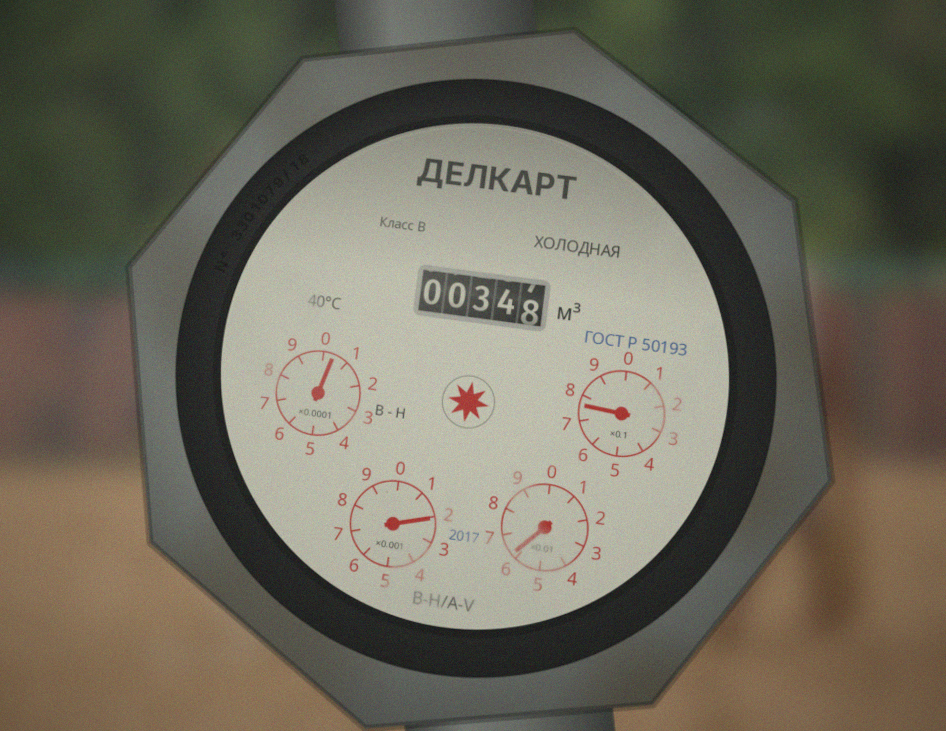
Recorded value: 347.7620 m³
